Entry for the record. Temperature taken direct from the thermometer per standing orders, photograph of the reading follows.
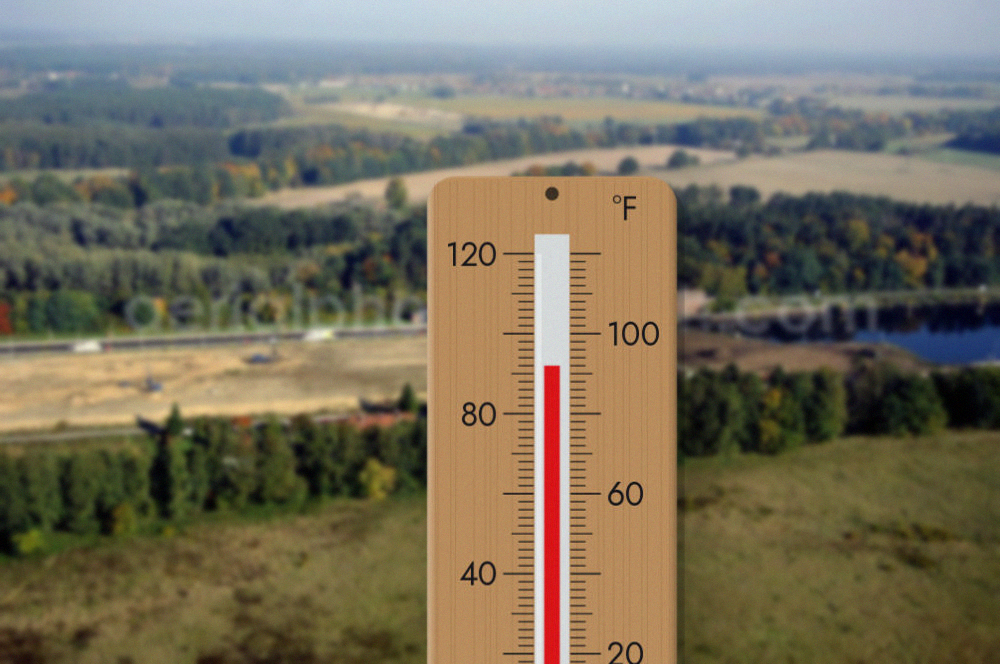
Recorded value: 92 °F
